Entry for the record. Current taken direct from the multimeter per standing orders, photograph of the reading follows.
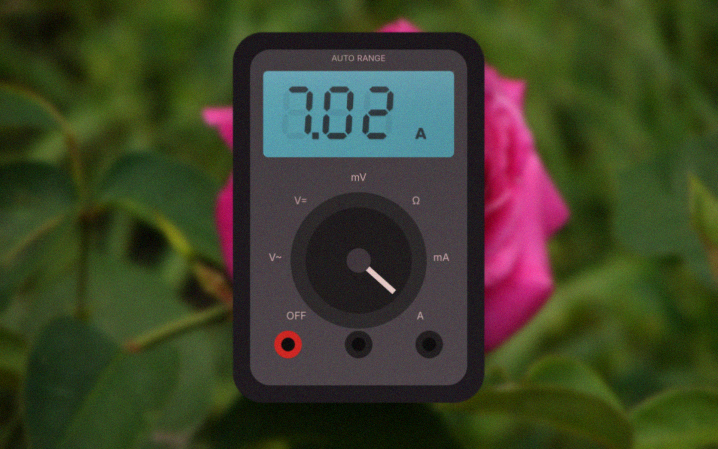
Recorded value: 7.02 A
